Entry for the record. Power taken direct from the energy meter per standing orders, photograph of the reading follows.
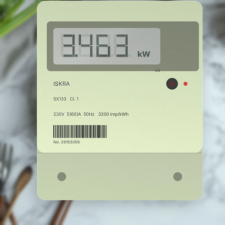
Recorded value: 3.463 kW
